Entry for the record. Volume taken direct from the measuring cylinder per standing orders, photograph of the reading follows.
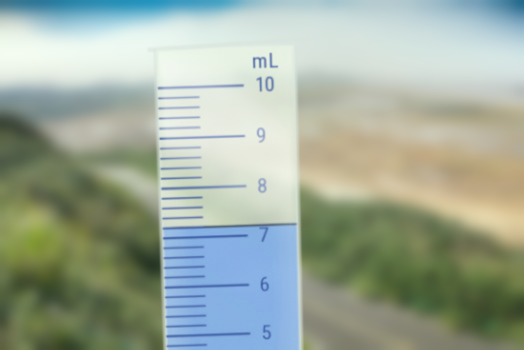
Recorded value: 7.2 mL
